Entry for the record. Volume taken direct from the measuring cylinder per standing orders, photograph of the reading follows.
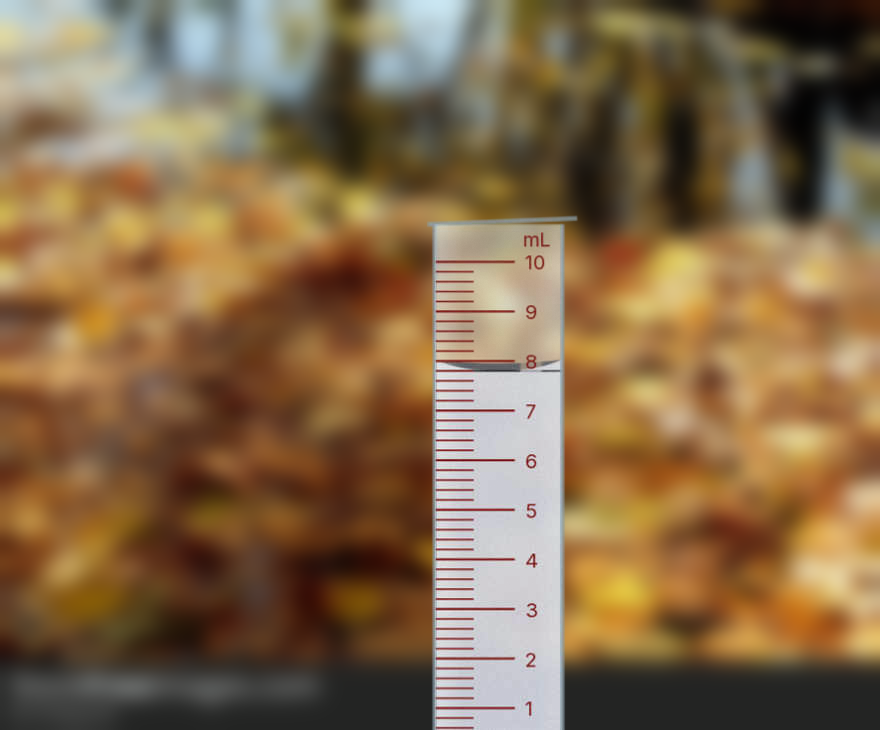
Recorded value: 7.8 mL
